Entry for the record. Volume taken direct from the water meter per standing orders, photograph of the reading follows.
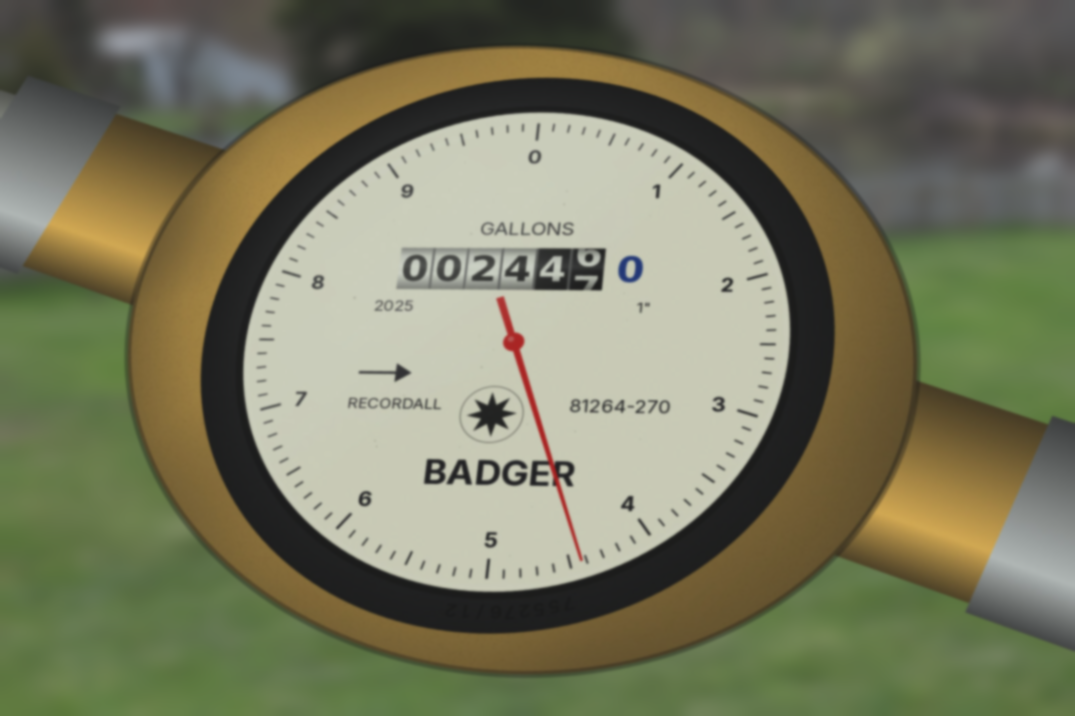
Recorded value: 24464.4 gal
